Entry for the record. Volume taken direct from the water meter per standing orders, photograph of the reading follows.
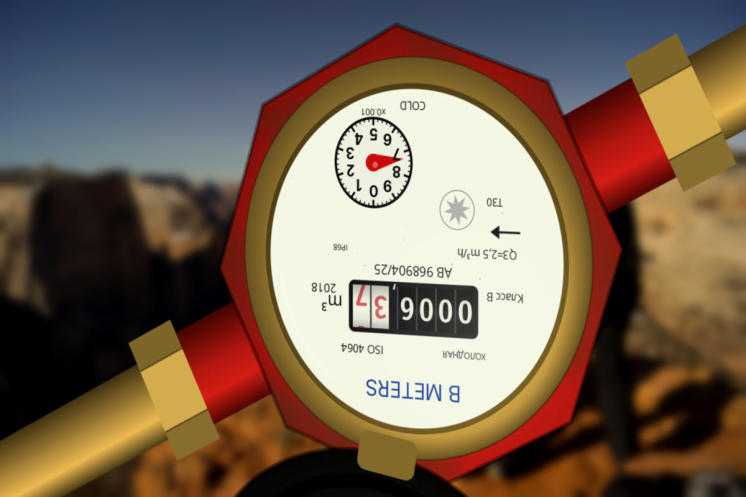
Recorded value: 6.367 m³
